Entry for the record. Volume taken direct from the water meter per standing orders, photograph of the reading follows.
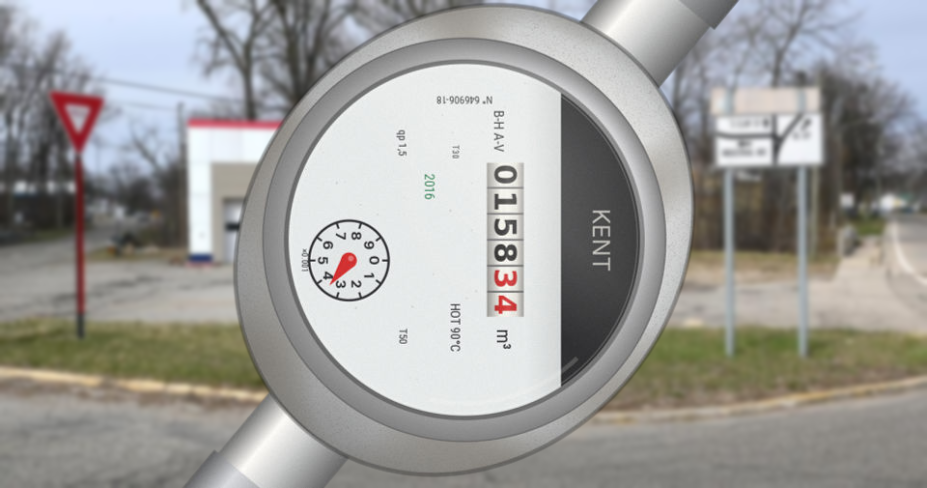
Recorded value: 158.343 m³
